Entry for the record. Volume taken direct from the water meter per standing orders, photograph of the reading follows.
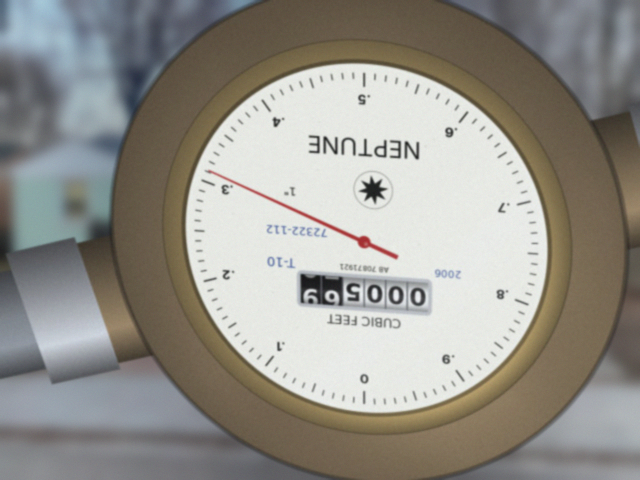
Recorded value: 569.31 ft³
